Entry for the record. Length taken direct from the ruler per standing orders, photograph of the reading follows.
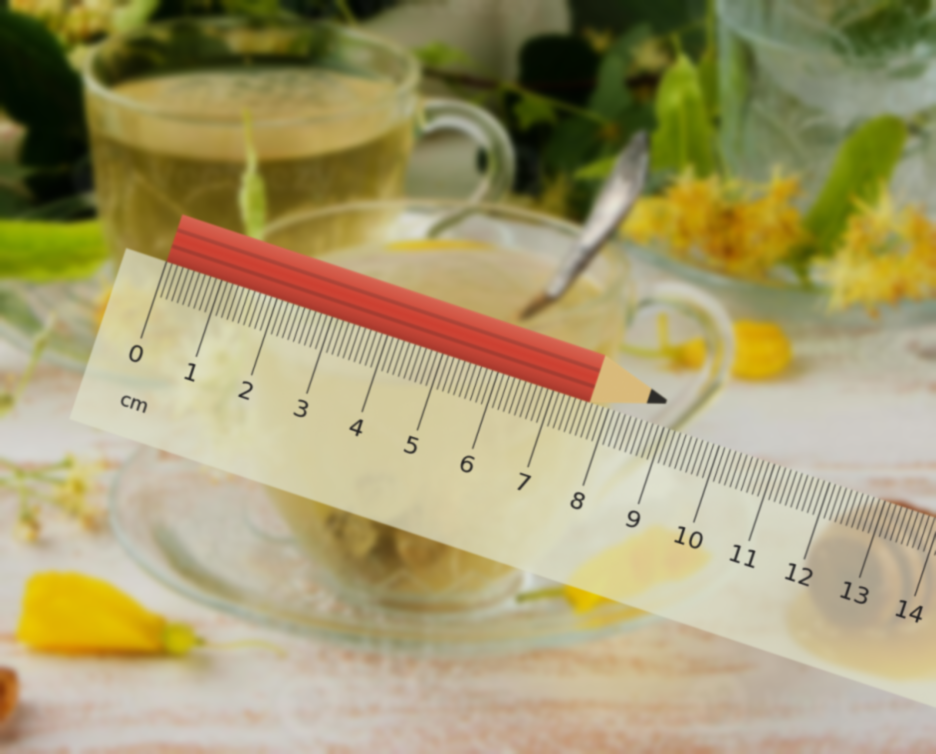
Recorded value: 8.9 cm
